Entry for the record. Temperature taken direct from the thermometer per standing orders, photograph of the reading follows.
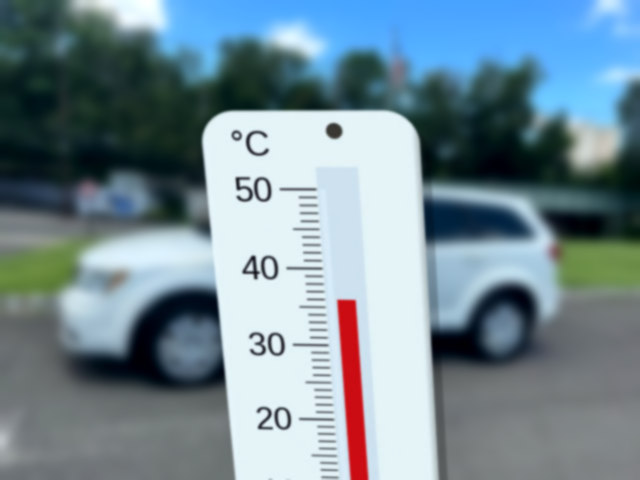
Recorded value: 36 °C
